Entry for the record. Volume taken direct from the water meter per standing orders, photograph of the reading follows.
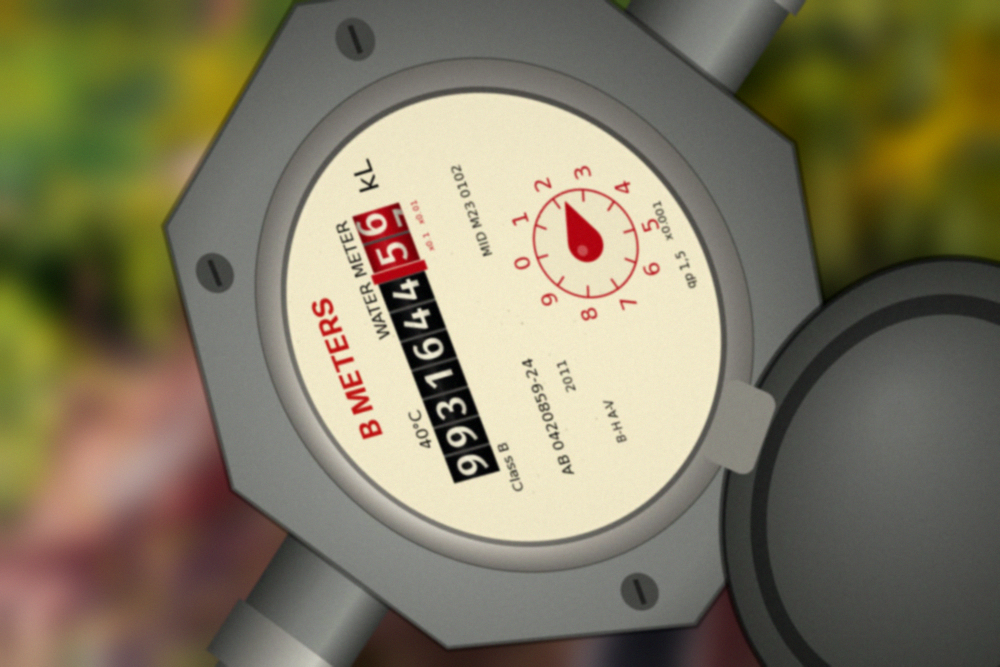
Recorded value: 9931644.562 kL
